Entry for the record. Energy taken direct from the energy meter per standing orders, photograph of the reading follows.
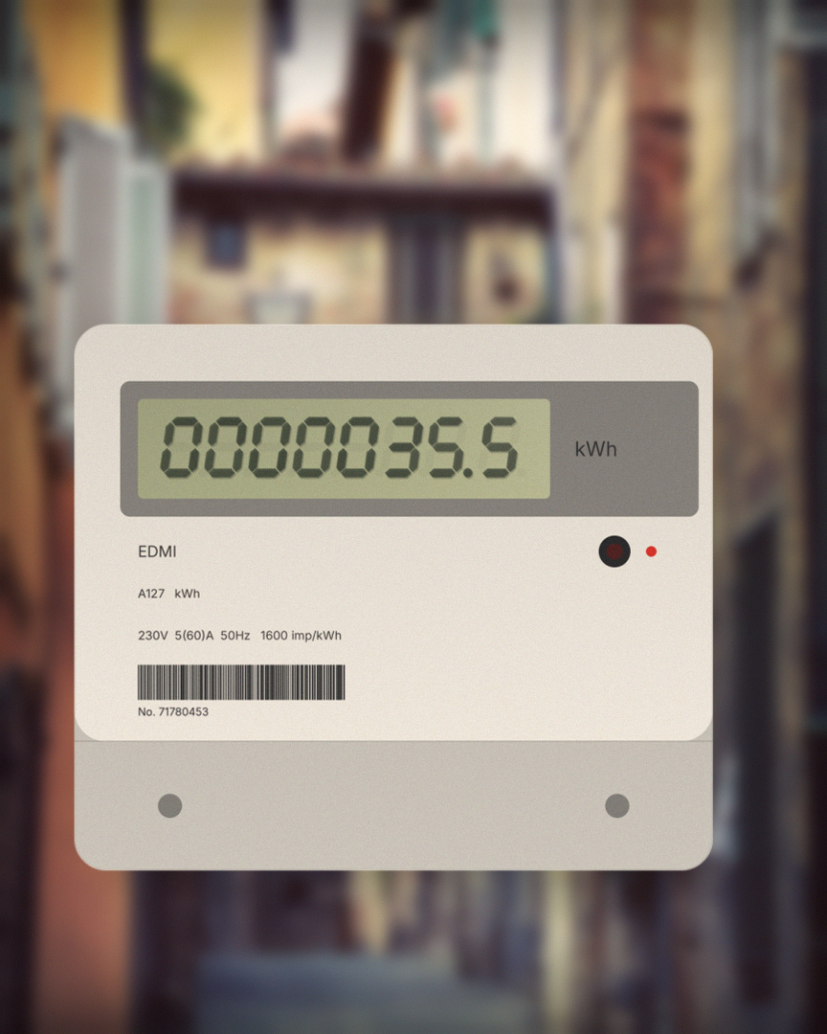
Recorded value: 35.5 kWh
